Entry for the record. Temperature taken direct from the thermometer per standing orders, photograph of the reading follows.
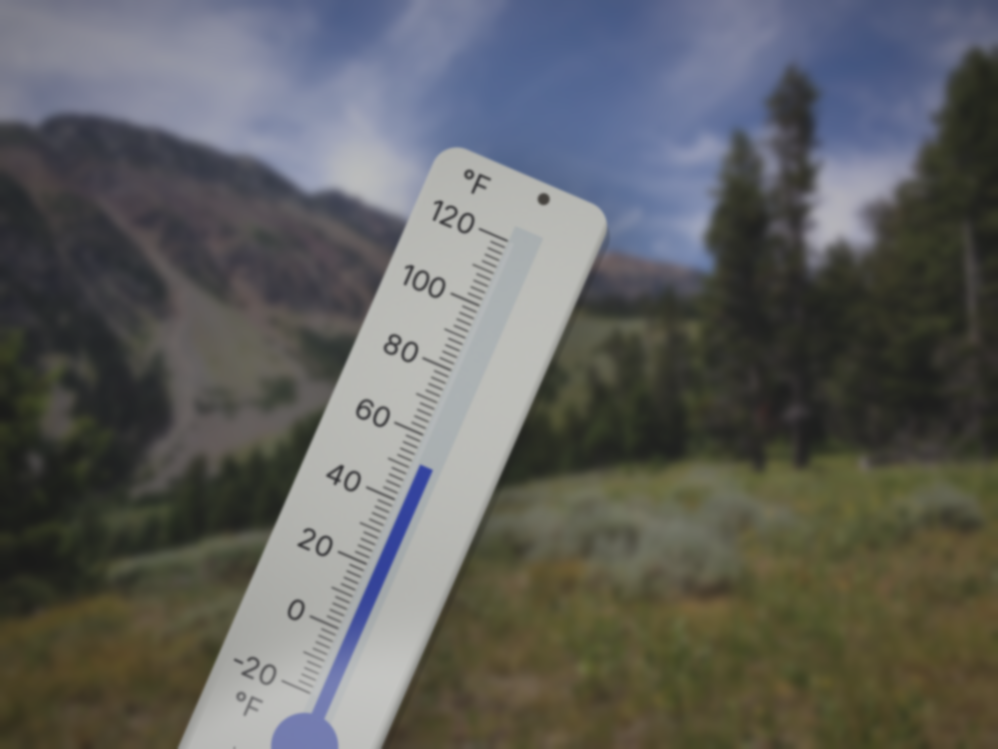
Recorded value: 52 °F
